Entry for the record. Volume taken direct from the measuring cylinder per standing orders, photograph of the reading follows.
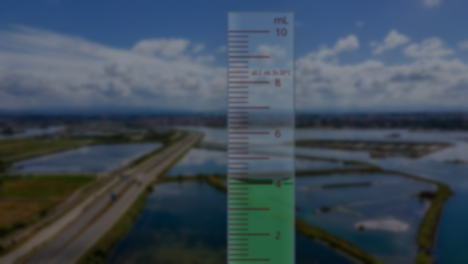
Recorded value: 4 mL
